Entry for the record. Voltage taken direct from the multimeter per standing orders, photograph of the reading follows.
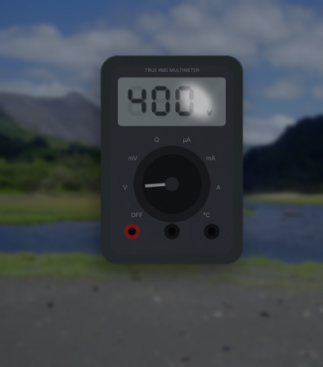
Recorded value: 400 V
